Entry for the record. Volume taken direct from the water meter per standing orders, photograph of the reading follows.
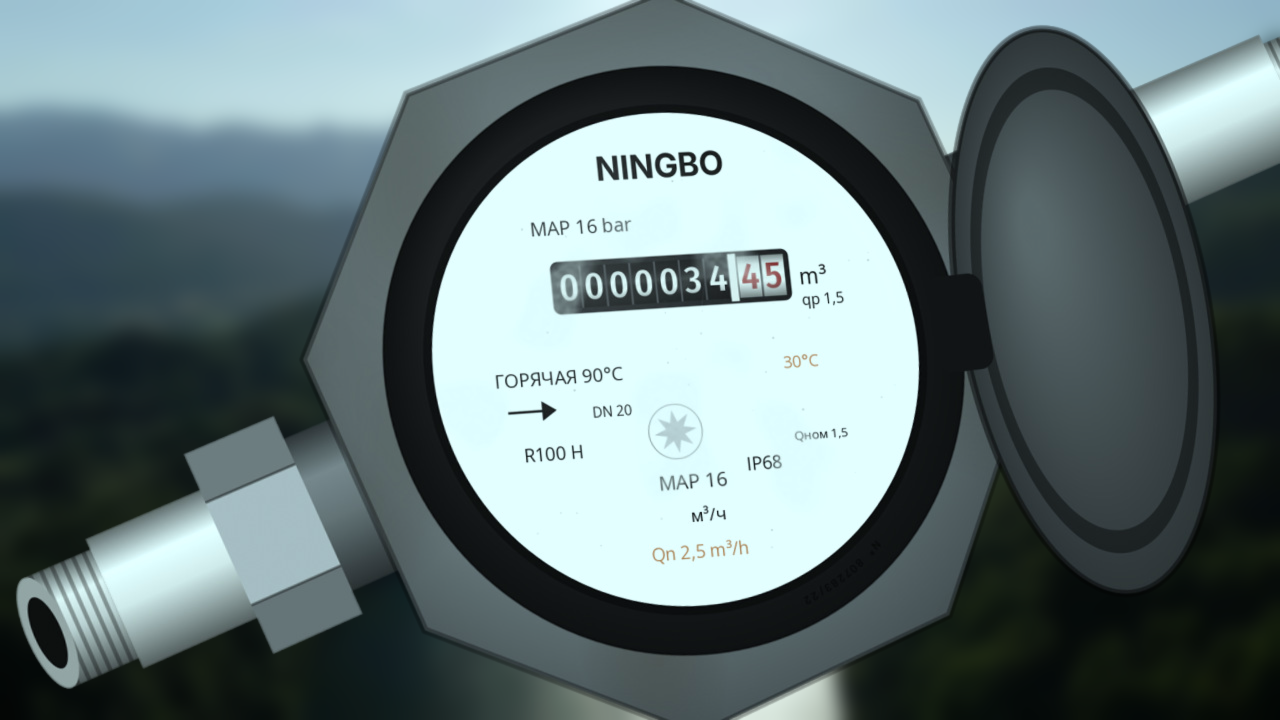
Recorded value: 34.45 m³
